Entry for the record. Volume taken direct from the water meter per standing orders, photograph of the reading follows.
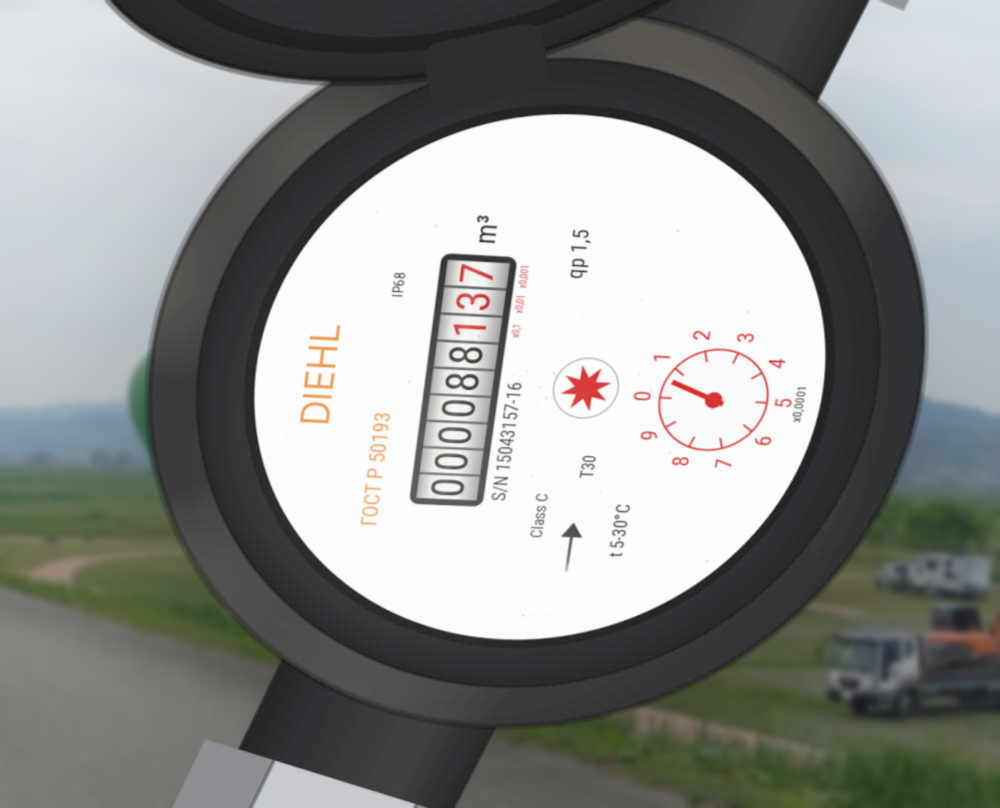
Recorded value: 88.1370 m³
